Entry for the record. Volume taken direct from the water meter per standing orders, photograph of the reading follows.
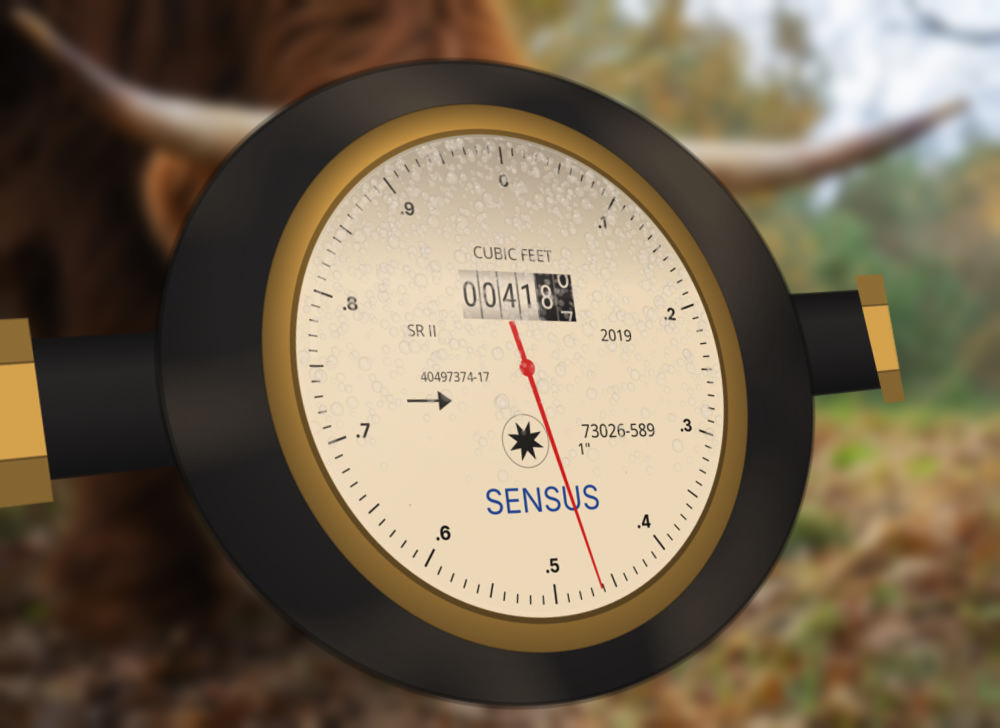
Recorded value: 4186.46 ft³
